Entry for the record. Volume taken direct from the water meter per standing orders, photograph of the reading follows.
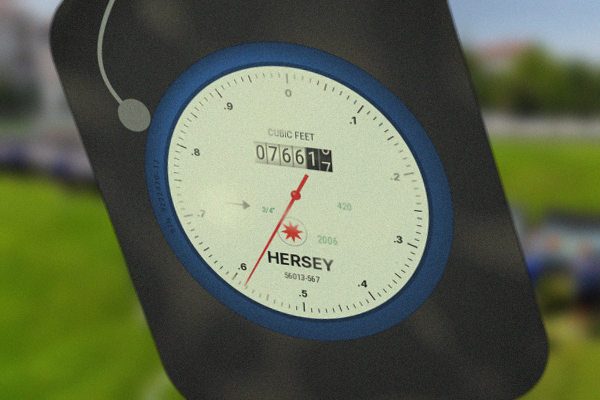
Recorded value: 76616.58 ft³
